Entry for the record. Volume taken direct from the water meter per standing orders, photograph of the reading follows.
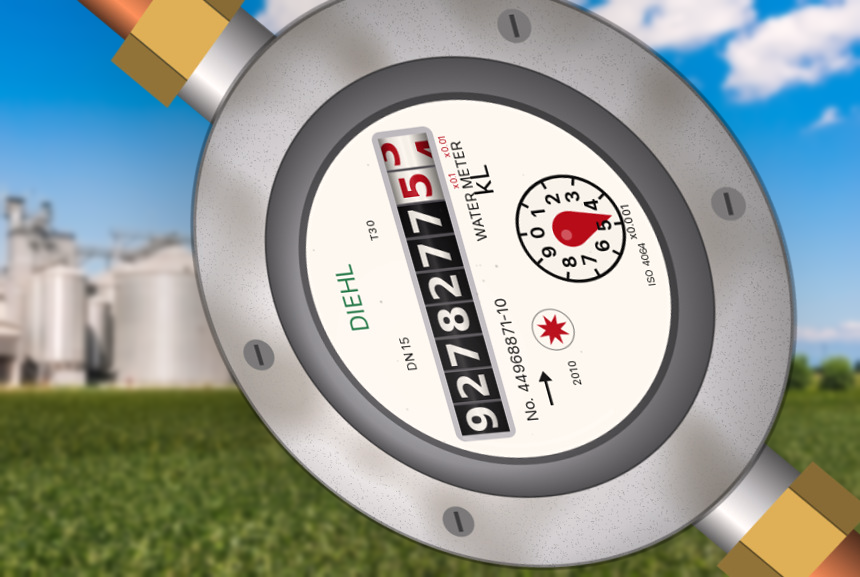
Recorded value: 9278277.534 kL
